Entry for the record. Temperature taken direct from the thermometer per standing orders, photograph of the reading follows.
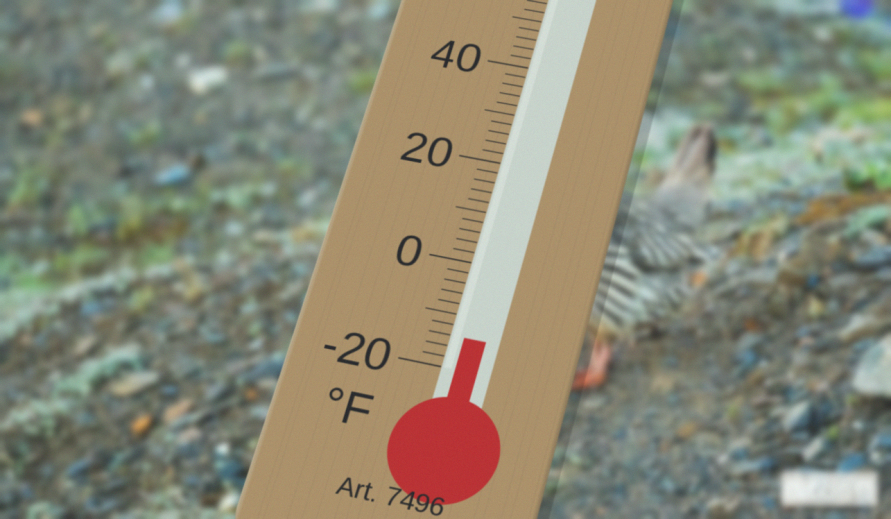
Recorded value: -14 °F
